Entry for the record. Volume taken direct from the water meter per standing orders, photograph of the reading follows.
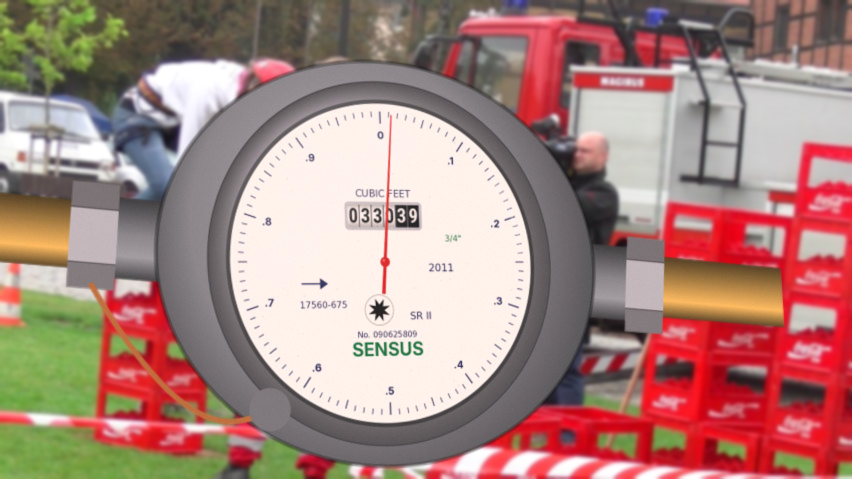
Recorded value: 33039.01 ft³
